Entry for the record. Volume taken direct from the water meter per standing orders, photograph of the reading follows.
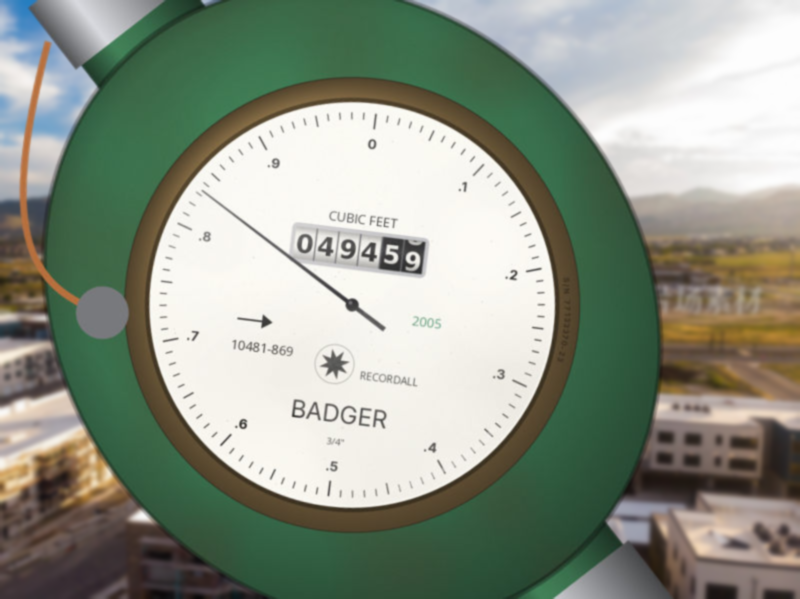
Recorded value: 49458.83 ft³
